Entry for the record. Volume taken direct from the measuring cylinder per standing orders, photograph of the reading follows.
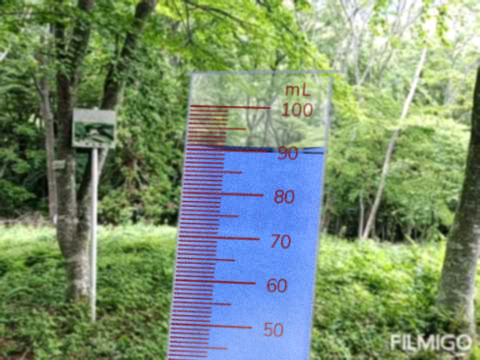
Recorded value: 90 mL
